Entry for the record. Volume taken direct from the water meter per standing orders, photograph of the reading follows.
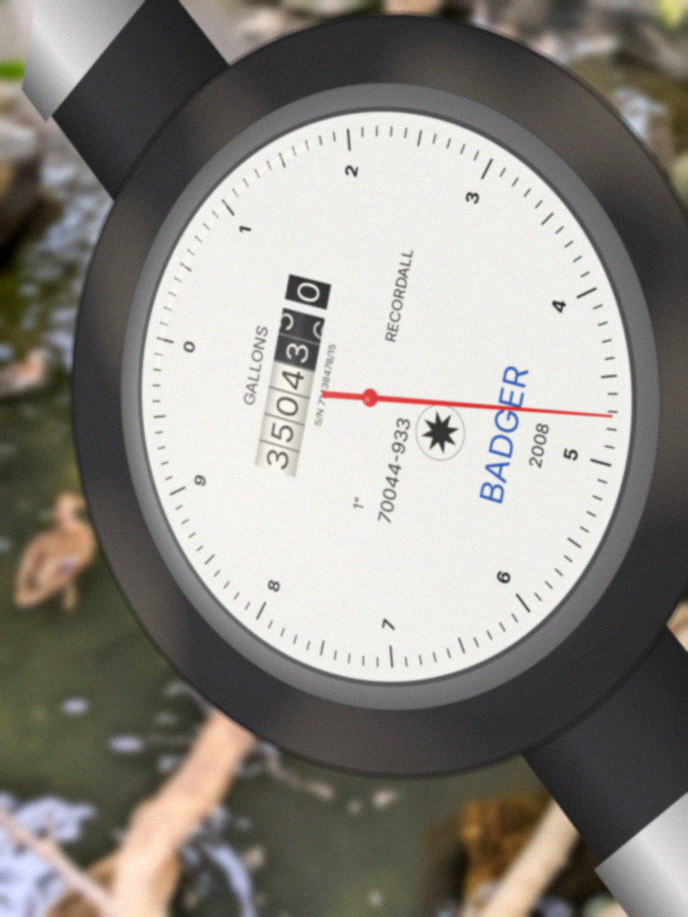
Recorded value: 3504354.7 gal
